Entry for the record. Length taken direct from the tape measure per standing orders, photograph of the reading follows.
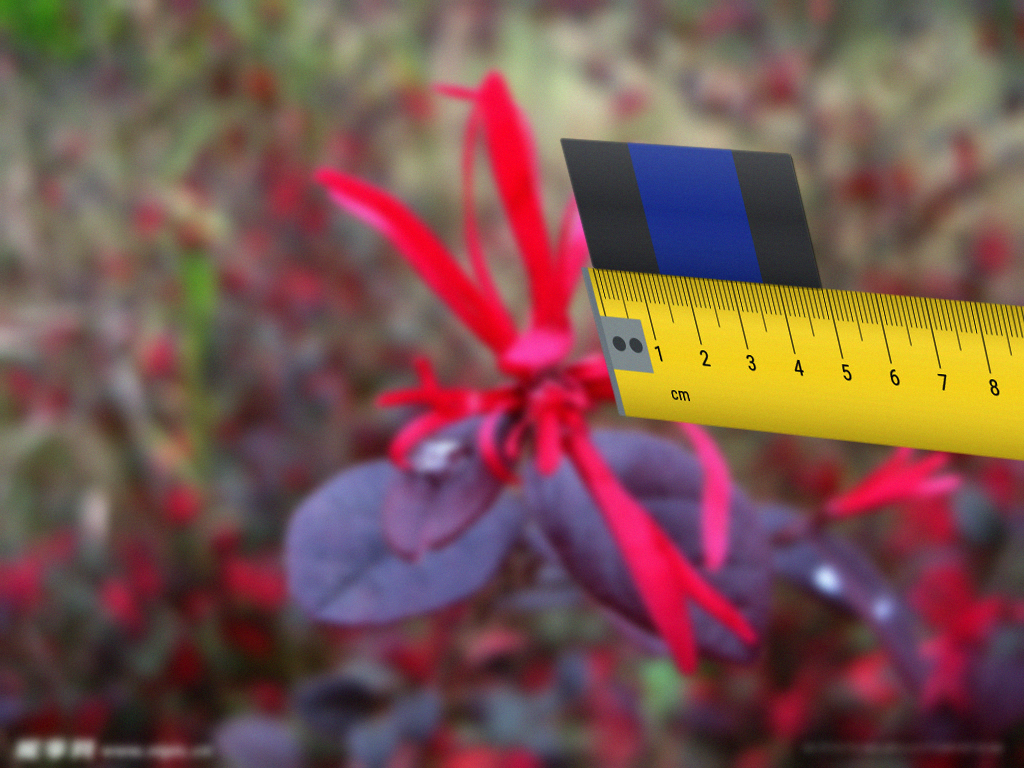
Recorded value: 4.9 cm
